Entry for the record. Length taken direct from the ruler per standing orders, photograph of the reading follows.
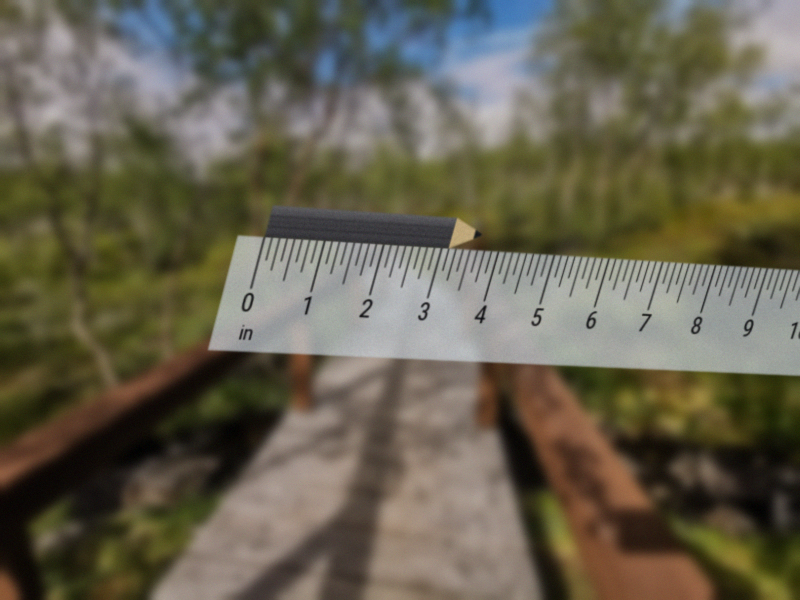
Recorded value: 3.625 in
